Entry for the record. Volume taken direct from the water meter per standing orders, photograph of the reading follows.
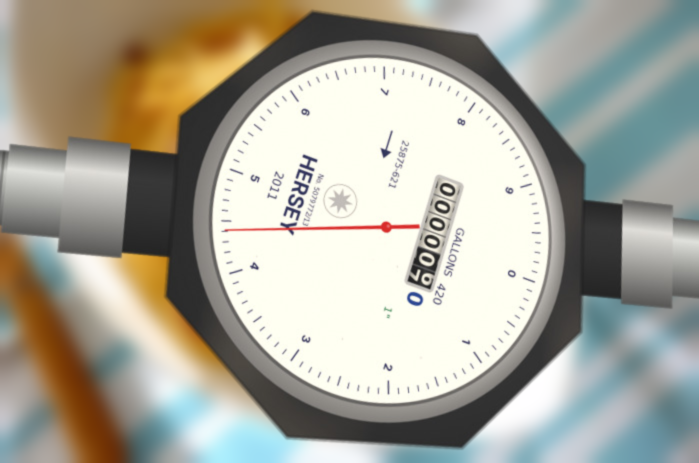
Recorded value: 64.4 gal
